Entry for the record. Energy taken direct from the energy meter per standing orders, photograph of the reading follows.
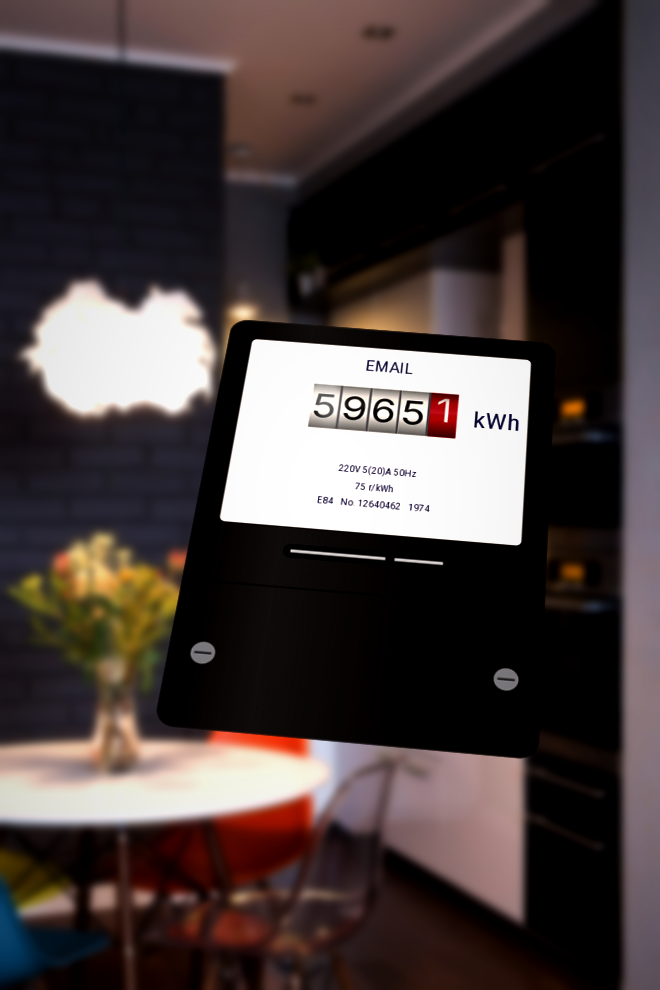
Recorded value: 5965.1 kWh
